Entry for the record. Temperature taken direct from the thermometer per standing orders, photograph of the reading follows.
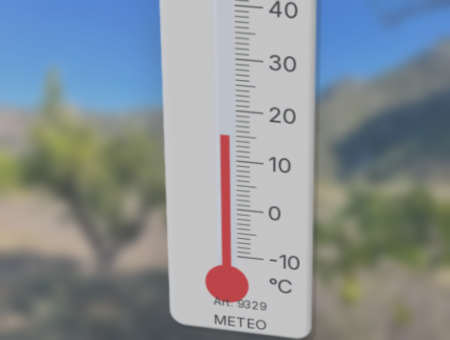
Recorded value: 15 °C
